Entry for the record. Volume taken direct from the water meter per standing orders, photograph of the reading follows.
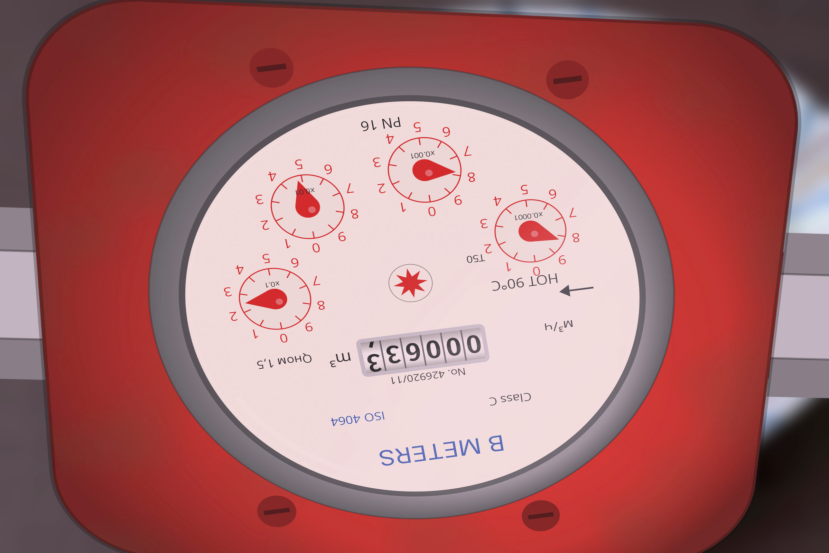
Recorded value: 633.2478 m³
